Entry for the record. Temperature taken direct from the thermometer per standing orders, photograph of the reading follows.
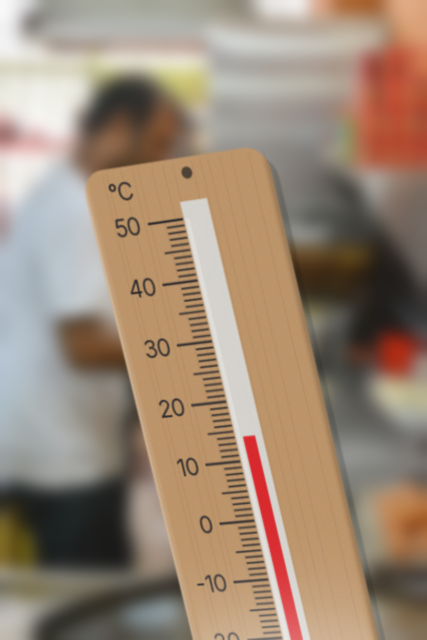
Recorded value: 14 °C
